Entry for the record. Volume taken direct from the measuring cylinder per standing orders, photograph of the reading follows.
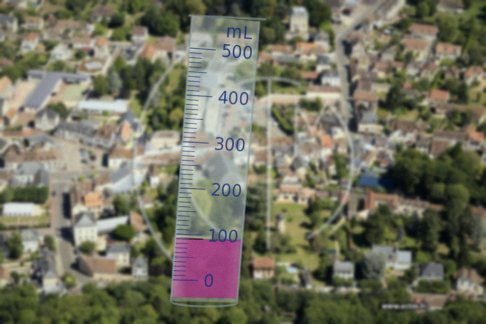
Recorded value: 90 mL
